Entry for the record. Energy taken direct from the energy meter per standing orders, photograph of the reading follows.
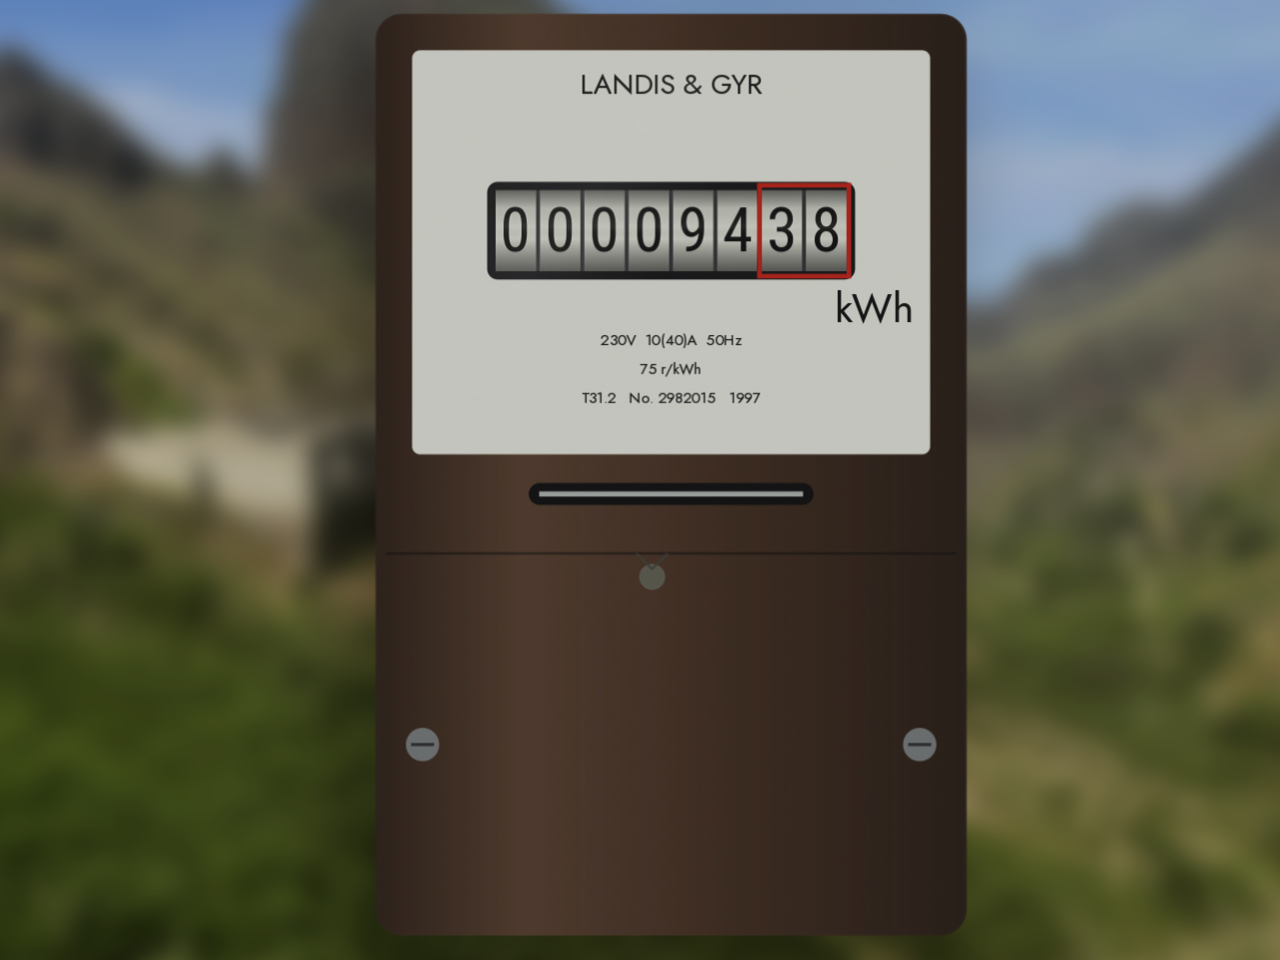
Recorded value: 94.38 kWh
